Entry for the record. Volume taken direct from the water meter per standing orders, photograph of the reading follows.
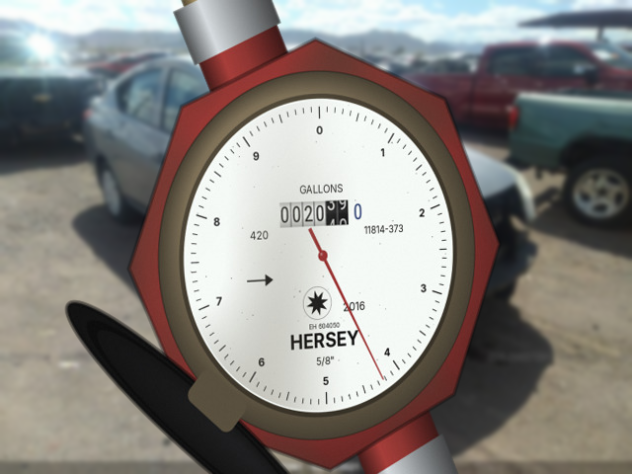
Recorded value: 20394.2 gal
